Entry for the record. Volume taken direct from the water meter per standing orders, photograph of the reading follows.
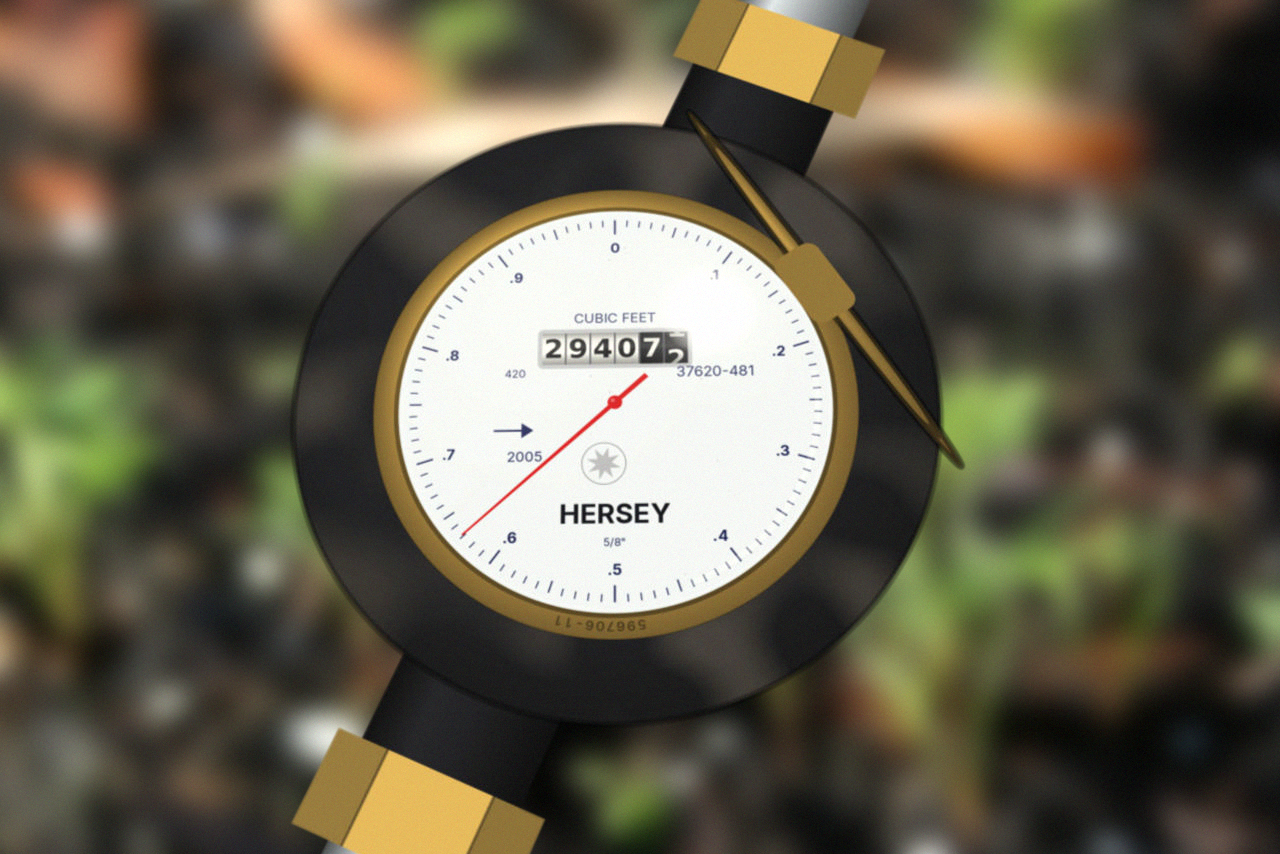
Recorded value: 294071.63 ft³
